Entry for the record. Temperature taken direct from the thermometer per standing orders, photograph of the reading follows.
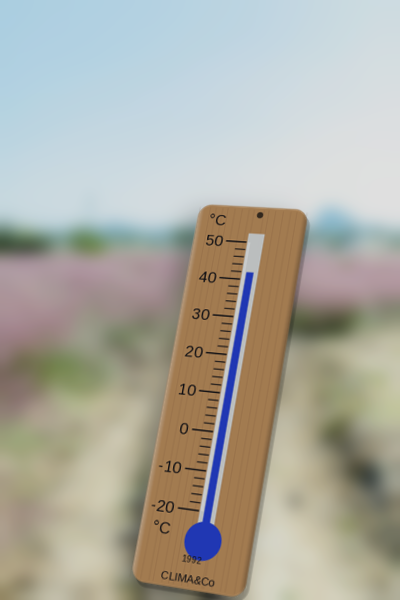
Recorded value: 42 °C
